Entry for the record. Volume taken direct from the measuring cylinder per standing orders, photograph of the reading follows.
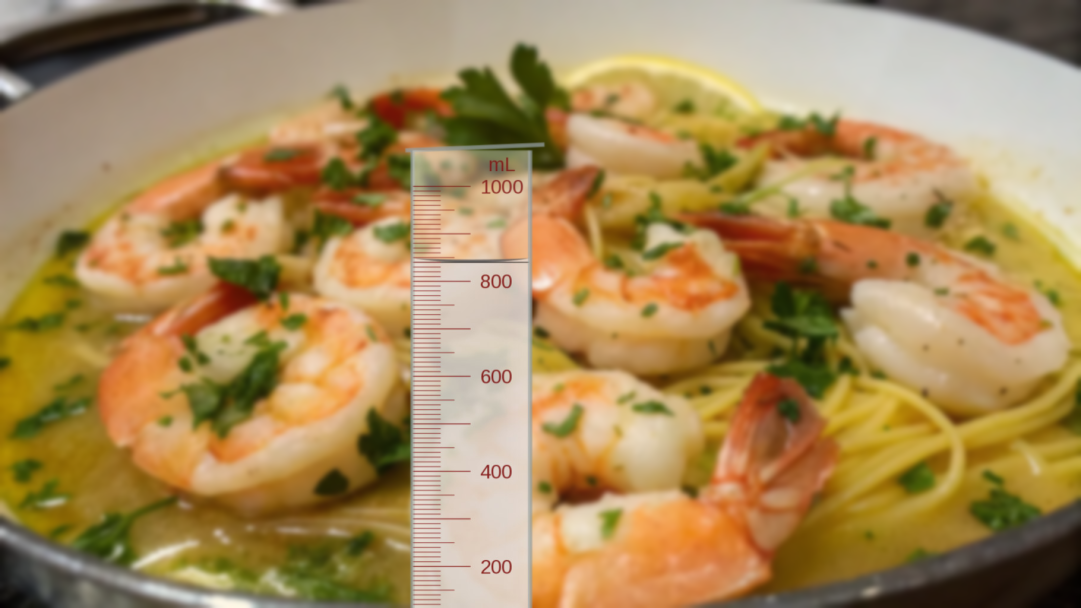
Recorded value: 840 mL
